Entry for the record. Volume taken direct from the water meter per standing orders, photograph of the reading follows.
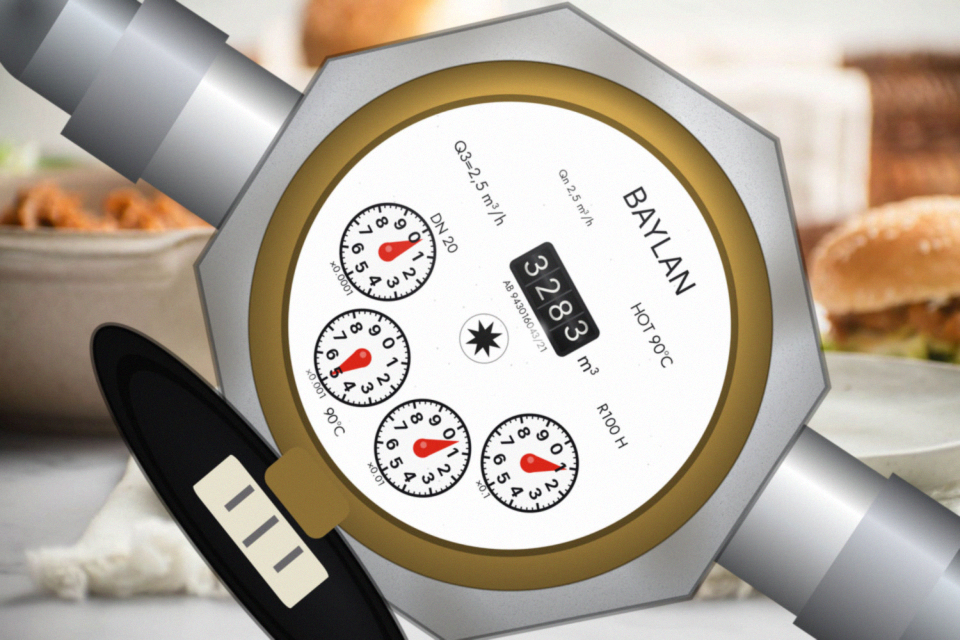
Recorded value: 3283.1050 m³
